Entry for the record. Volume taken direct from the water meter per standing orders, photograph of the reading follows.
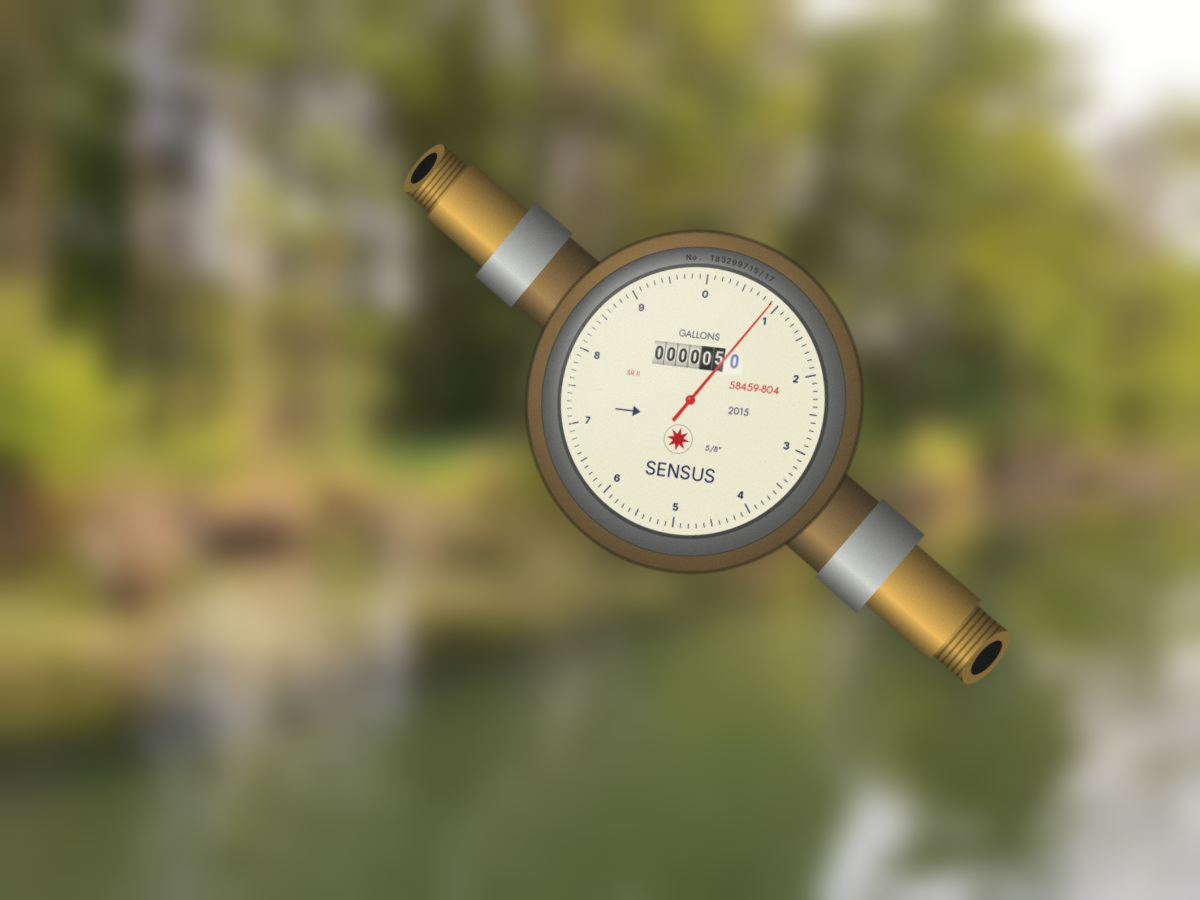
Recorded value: 50.9 gal
